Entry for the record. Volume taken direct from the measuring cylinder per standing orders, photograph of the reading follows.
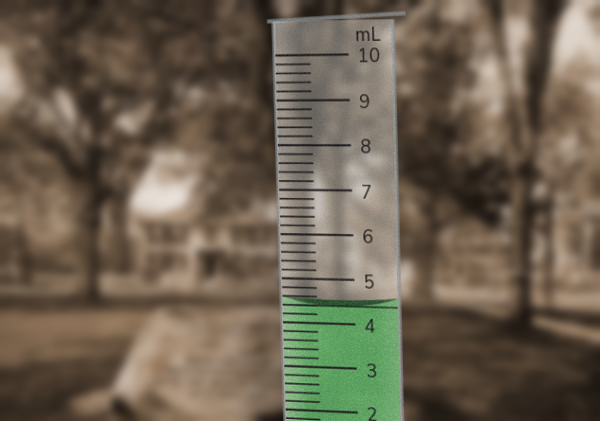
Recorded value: 4.4 mL
